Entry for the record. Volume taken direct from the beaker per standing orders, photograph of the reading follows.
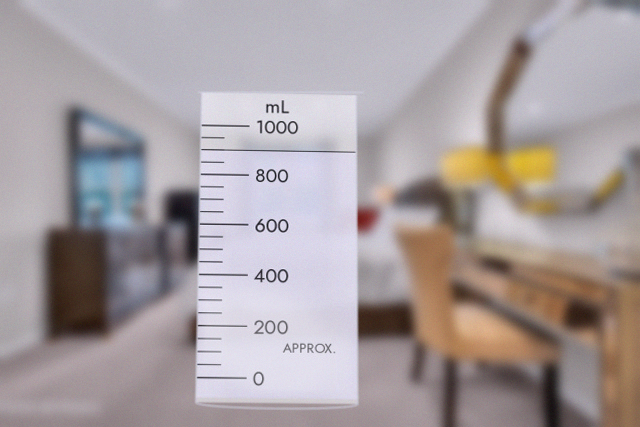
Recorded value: 900 mL
